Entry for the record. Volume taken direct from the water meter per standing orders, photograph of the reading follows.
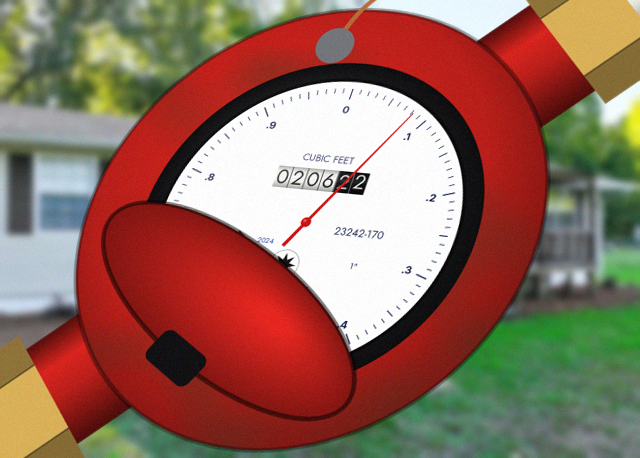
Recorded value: 20622.08 ft³
